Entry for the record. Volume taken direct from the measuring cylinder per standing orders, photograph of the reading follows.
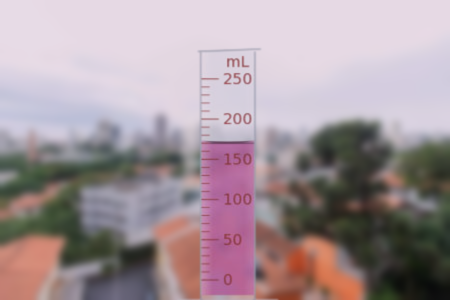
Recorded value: 170 mL
